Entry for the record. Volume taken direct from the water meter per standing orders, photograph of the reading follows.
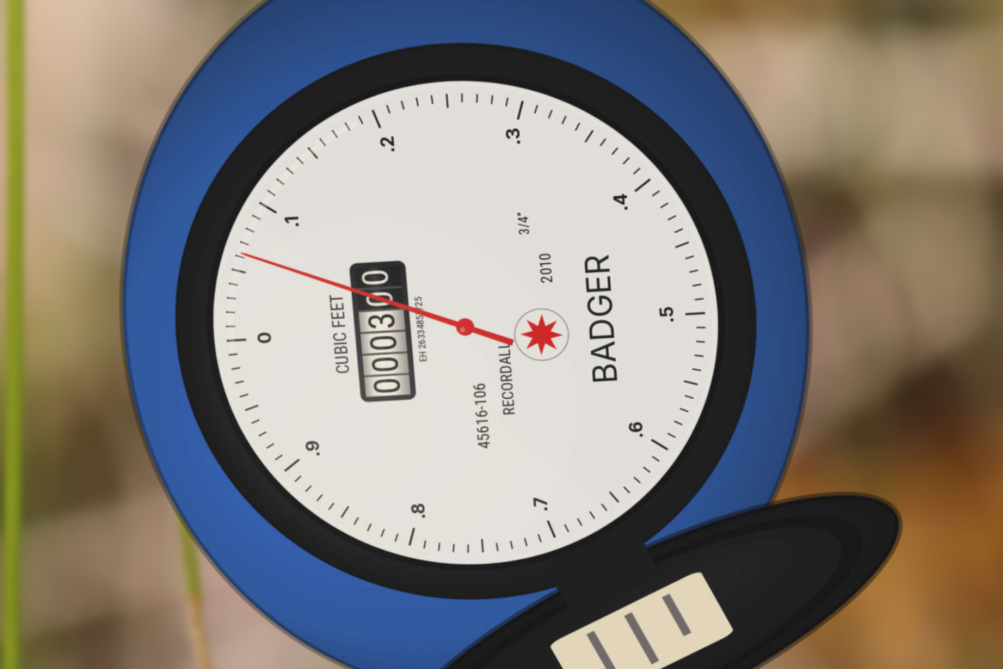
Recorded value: 300.06 ft³
